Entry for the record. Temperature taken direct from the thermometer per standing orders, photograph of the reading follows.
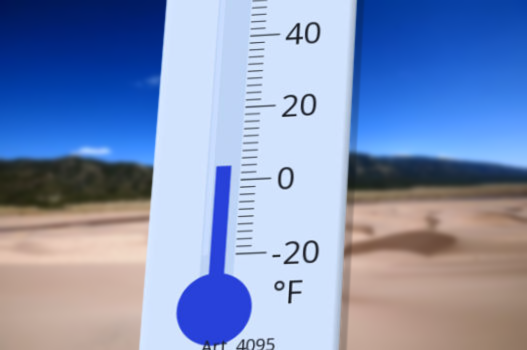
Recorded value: 4 °F
